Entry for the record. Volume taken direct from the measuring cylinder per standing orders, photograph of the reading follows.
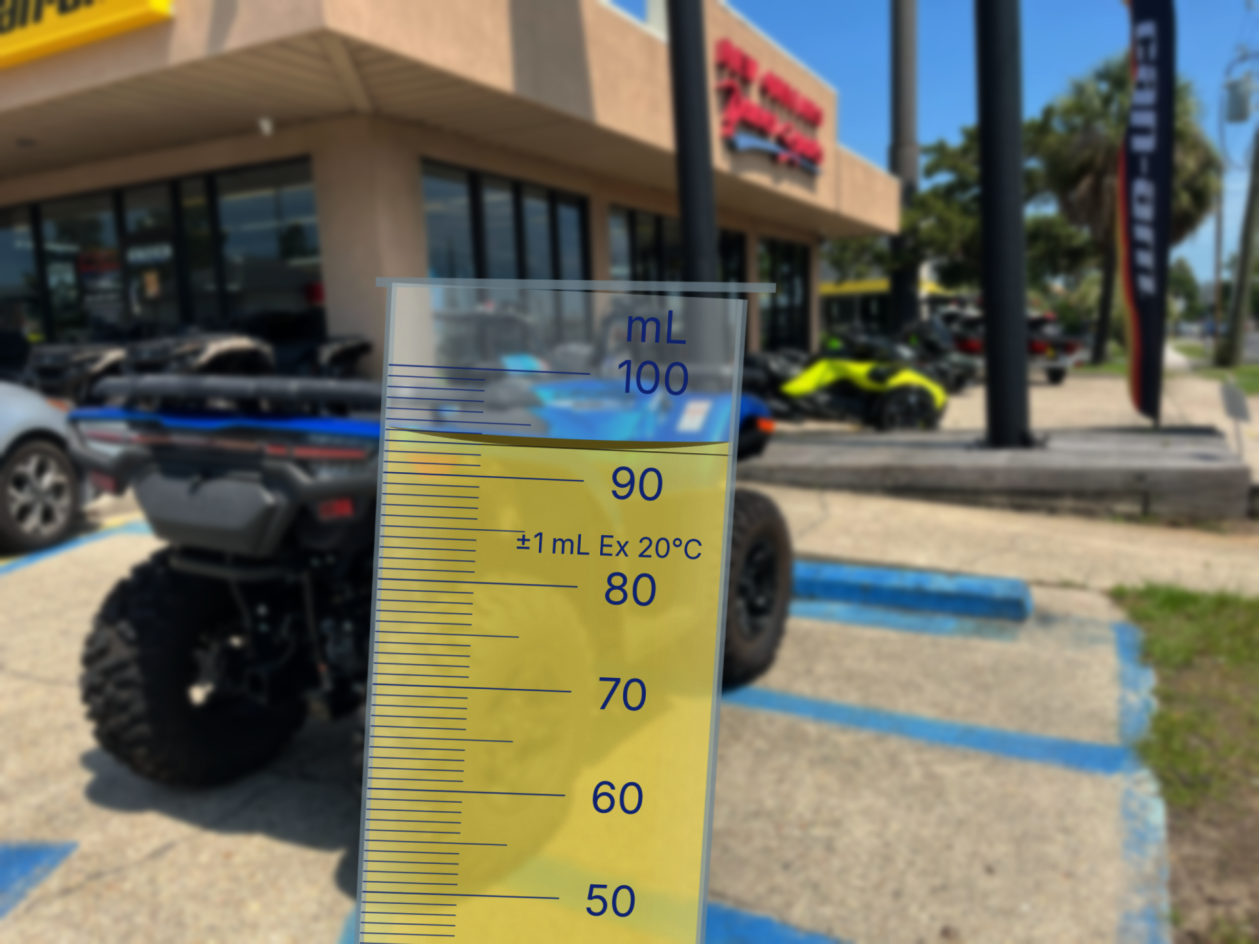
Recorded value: 93 mL
